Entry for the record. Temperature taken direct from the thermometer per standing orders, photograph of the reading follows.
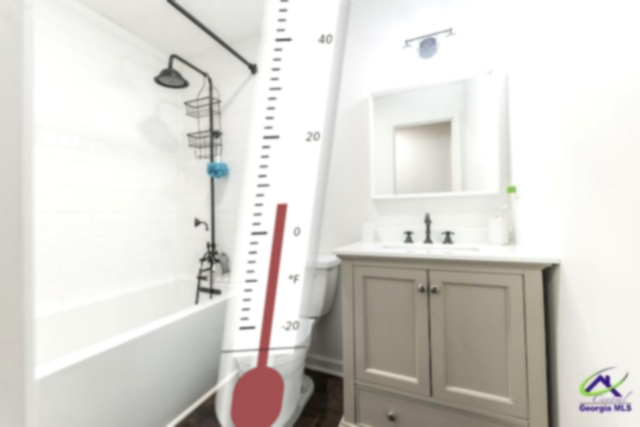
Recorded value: 6 °F
